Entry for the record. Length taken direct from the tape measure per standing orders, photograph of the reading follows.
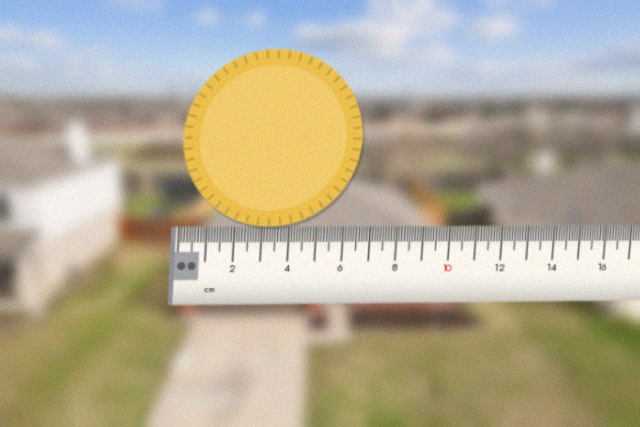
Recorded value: 6.5 cm
